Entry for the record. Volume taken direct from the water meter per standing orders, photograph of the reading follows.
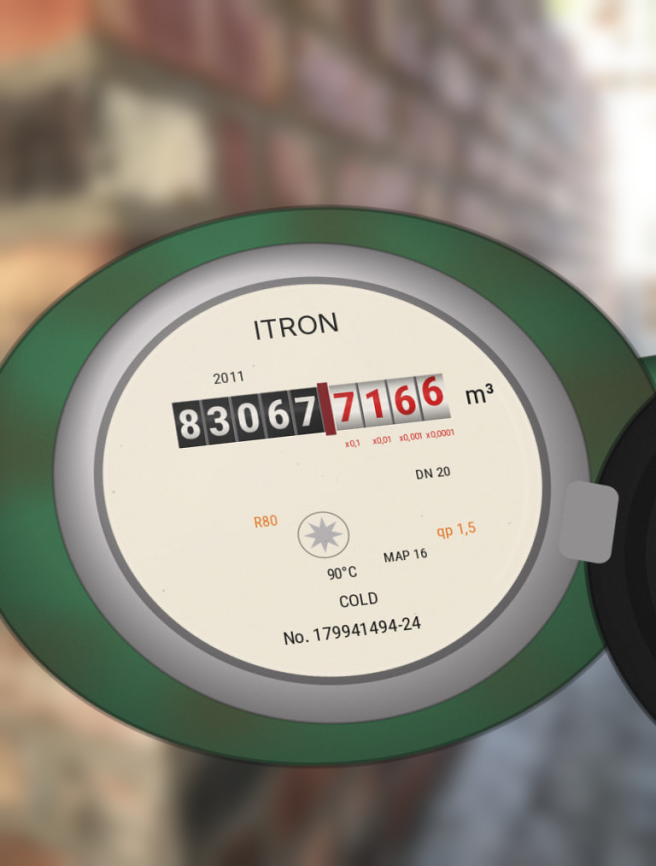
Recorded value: 83067.7166 m³
